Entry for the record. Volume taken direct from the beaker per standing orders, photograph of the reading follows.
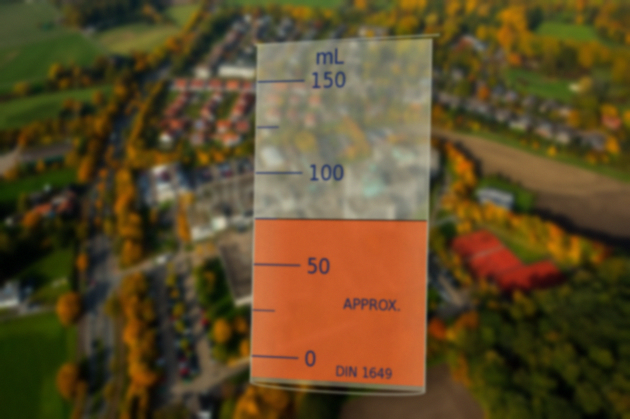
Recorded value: 75 mL
